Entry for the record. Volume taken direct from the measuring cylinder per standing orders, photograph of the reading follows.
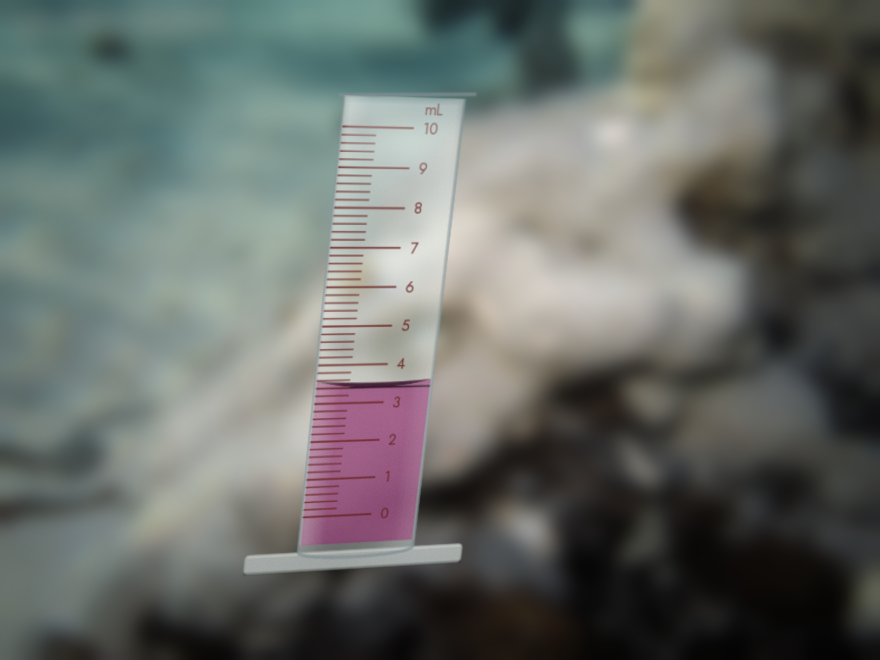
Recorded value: 3.4 mL
